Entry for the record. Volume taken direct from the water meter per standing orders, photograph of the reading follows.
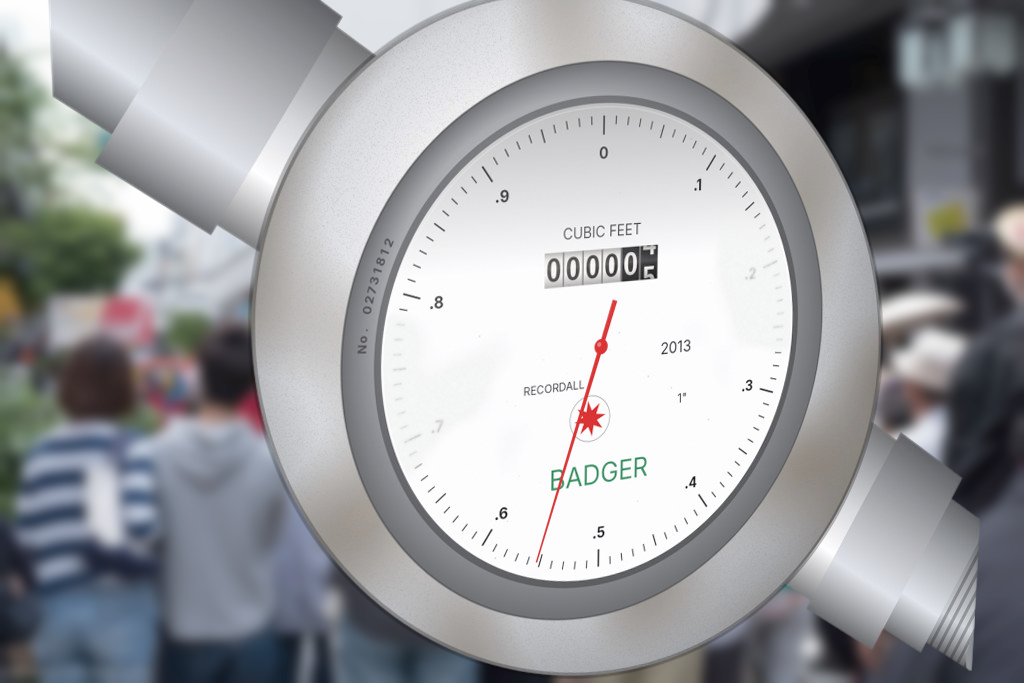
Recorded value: 4.55 ft³
